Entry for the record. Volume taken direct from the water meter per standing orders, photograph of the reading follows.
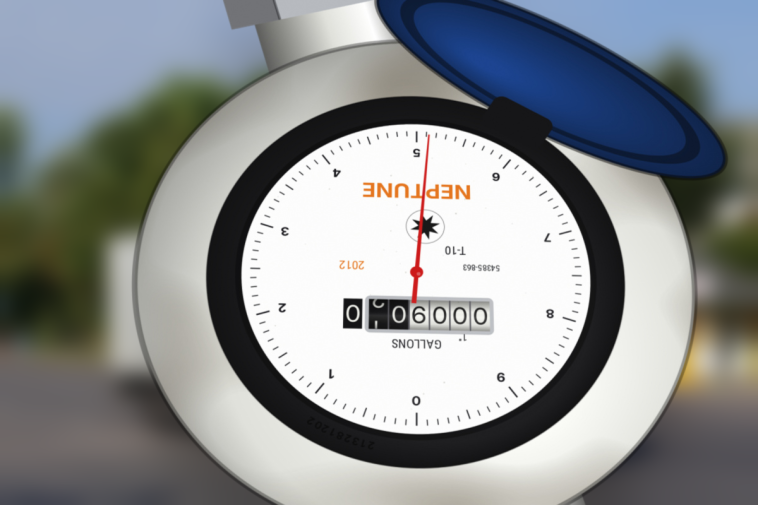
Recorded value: 9015.1 gal
